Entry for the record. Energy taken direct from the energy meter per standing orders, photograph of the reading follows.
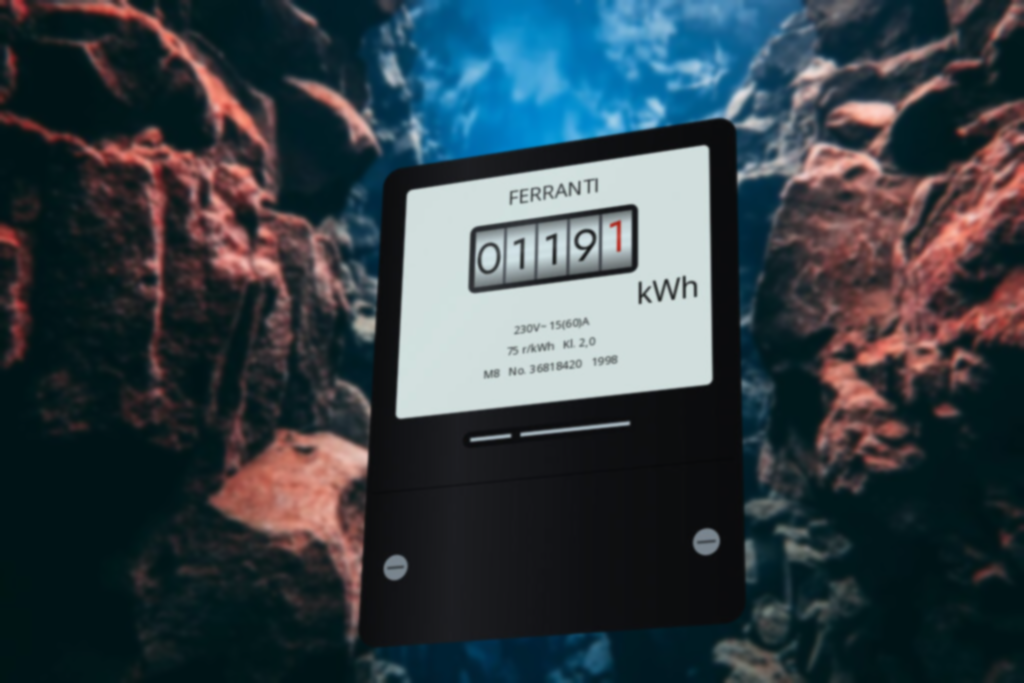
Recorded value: 119.1 kWh
